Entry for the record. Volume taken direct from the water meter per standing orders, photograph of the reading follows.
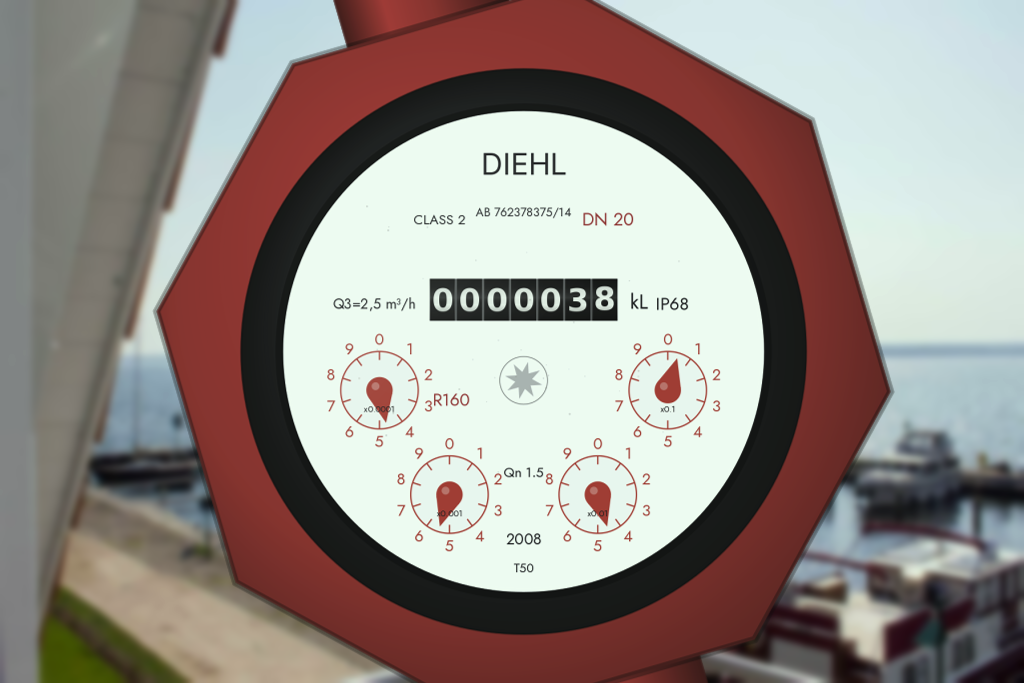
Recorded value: 38.0454 kL
